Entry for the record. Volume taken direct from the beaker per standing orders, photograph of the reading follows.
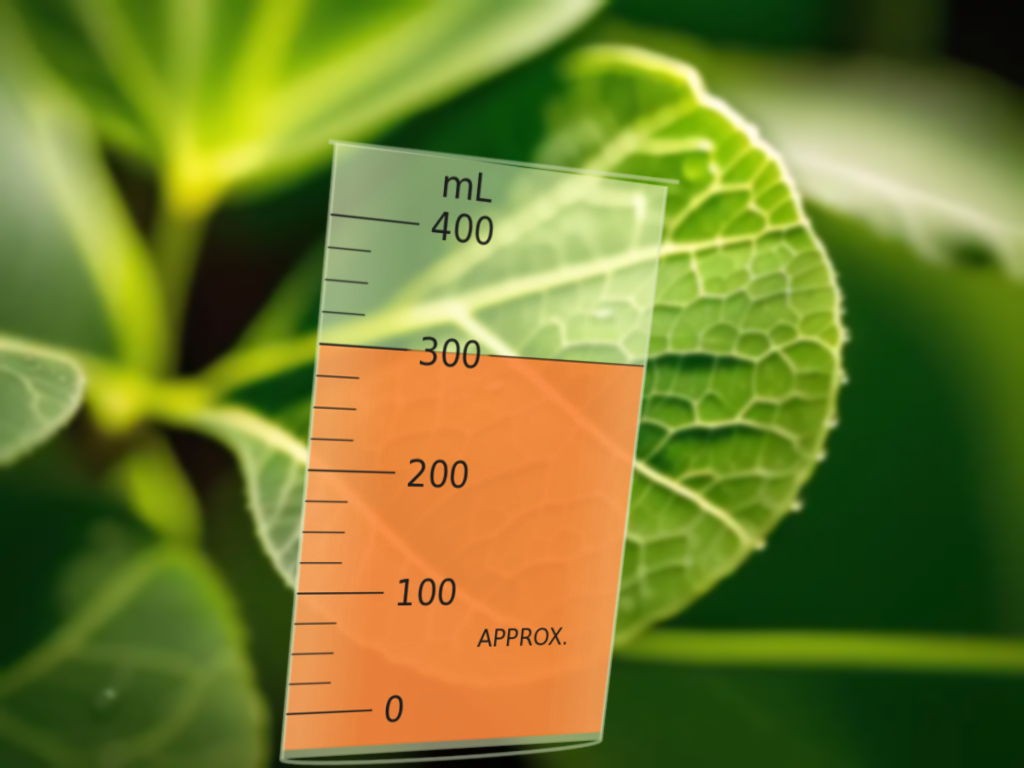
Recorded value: 300 mL
